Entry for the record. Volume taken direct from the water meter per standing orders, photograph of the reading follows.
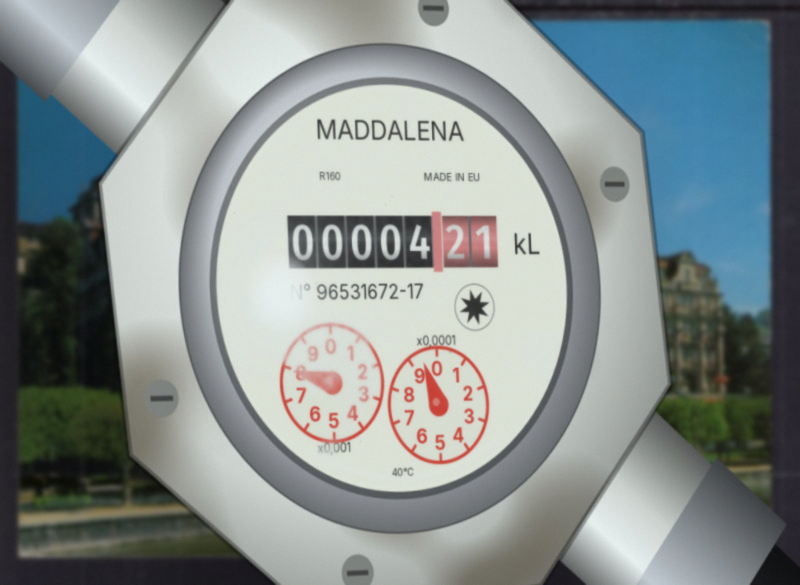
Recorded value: 4.2179 kL
